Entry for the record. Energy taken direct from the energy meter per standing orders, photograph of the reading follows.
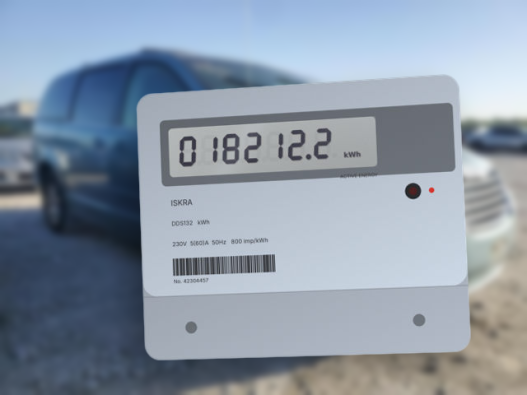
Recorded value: 18212.2 kWh
